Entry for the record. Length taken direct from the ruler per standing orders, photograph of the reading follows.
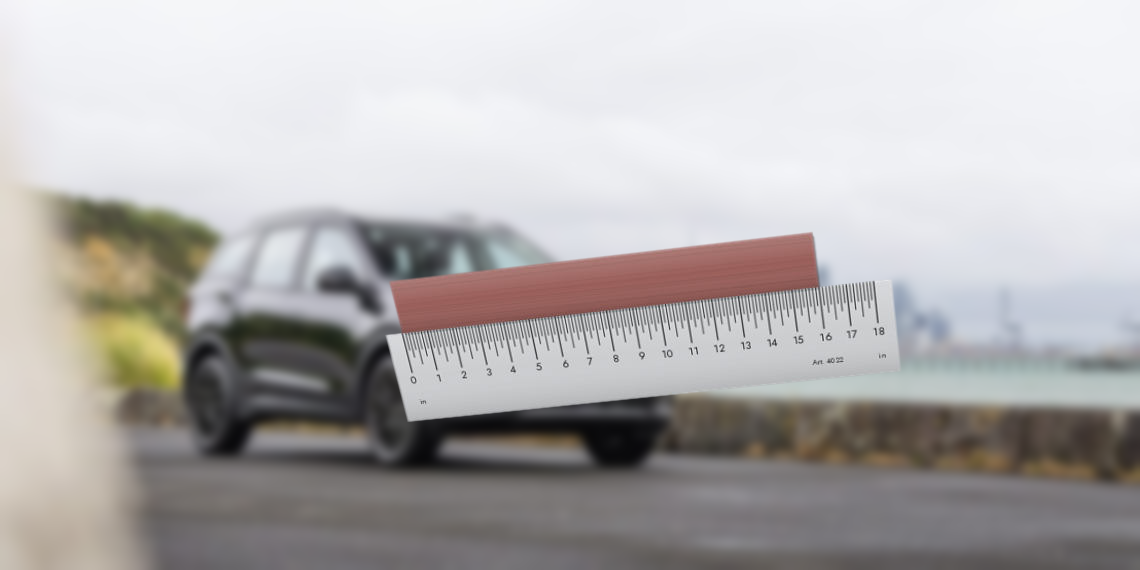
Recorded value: 16 in
